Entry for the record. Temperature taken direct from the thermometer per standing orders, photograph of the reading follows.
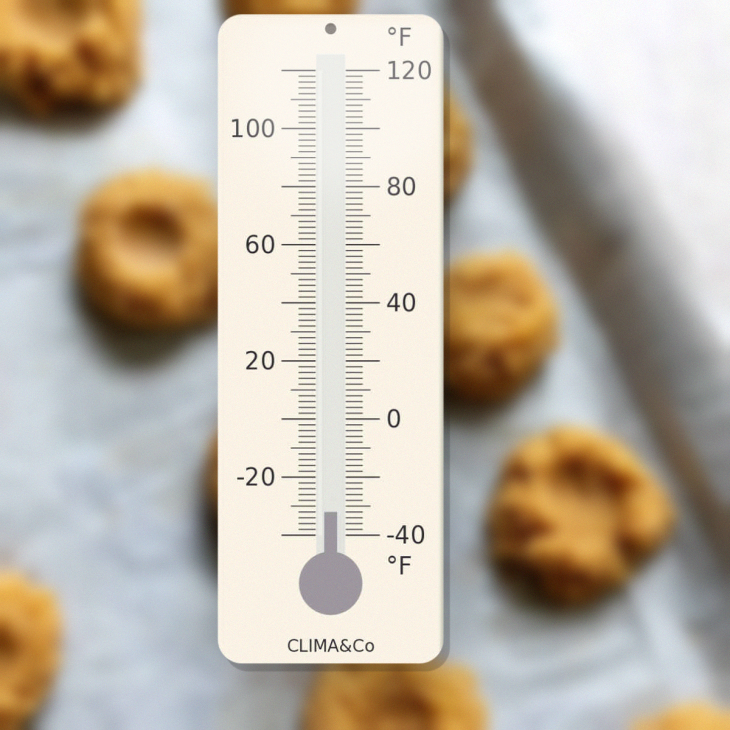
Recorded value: -32 °F
